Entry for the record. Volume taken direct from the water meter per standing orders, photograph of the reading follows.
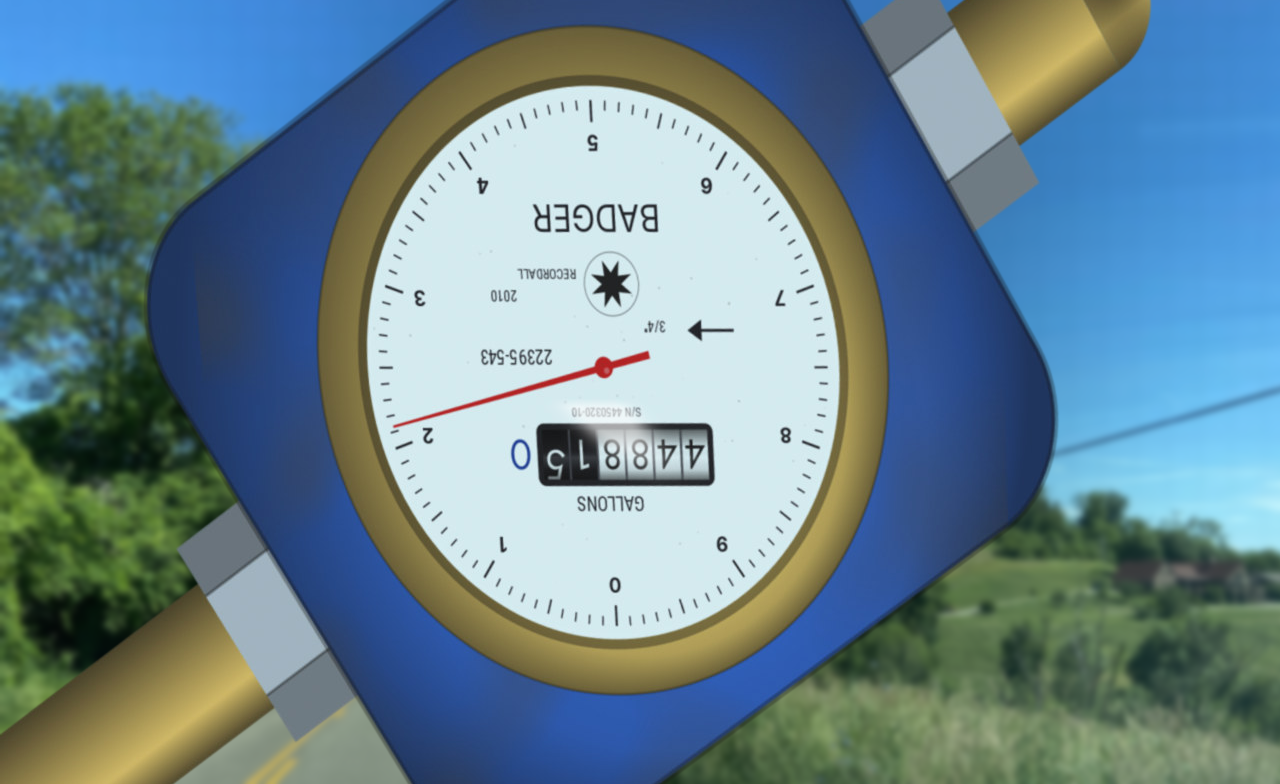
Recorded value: 4488152.1 gal
